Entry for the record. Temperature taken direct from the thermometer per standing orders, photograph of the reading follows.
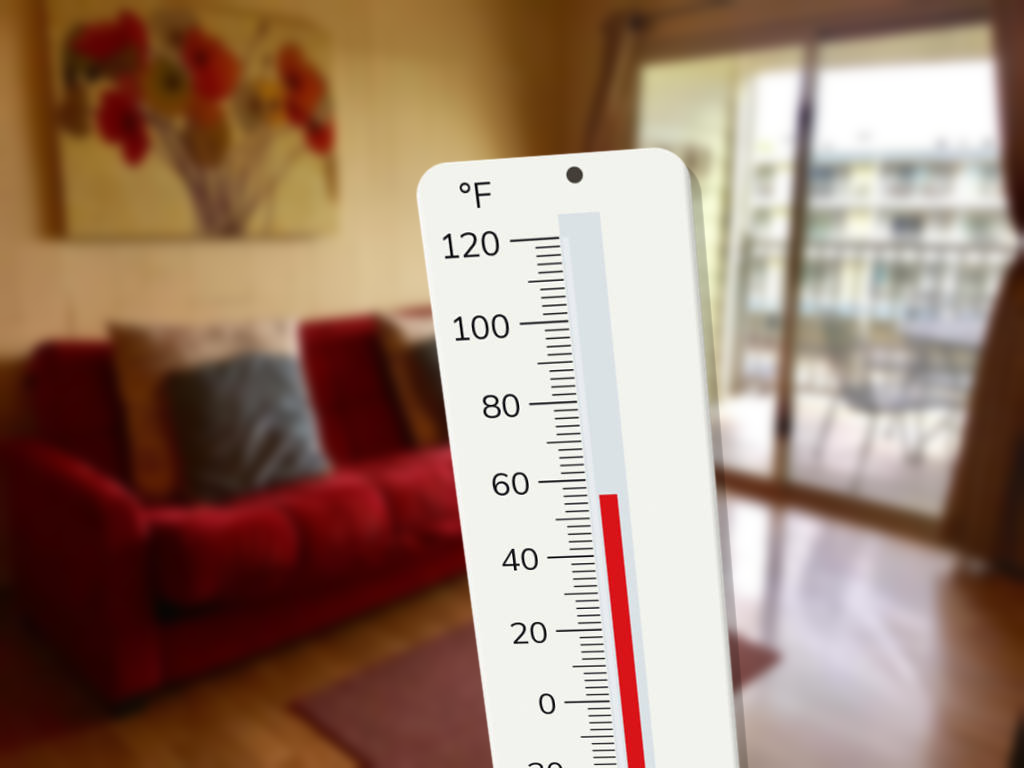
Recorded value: 56 °F
